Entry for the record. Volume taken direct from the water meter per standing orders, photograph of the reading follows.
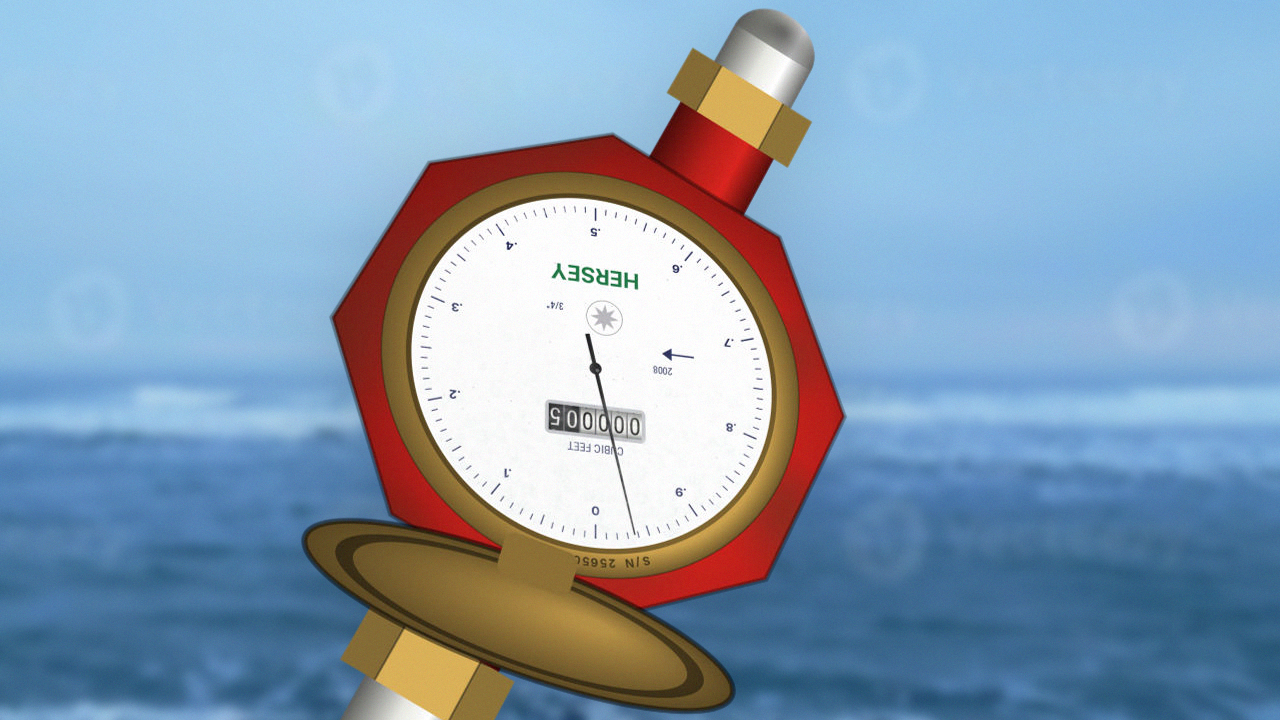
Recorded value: 4.96 ft³
